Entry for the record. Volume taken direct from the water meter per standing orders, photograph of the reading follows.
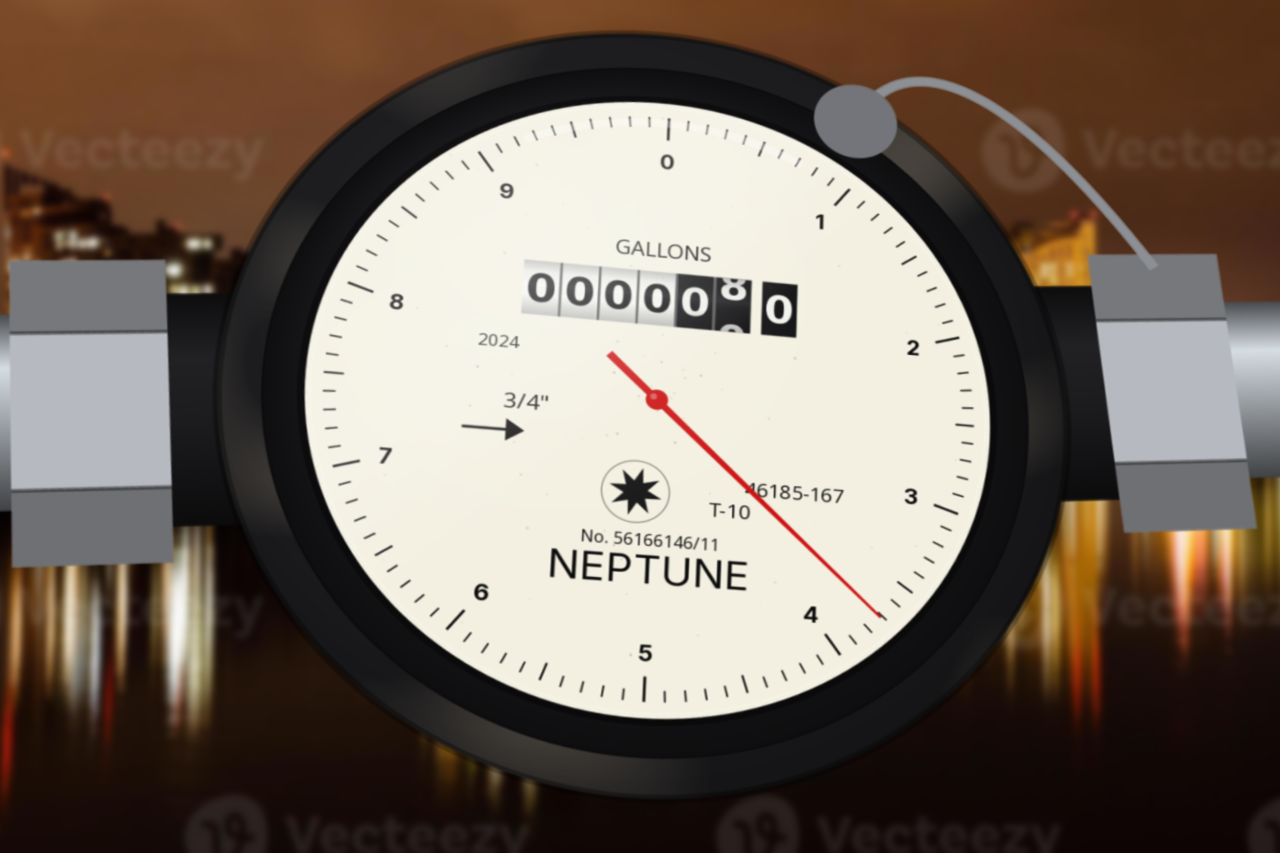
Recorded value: 83.7 gal
